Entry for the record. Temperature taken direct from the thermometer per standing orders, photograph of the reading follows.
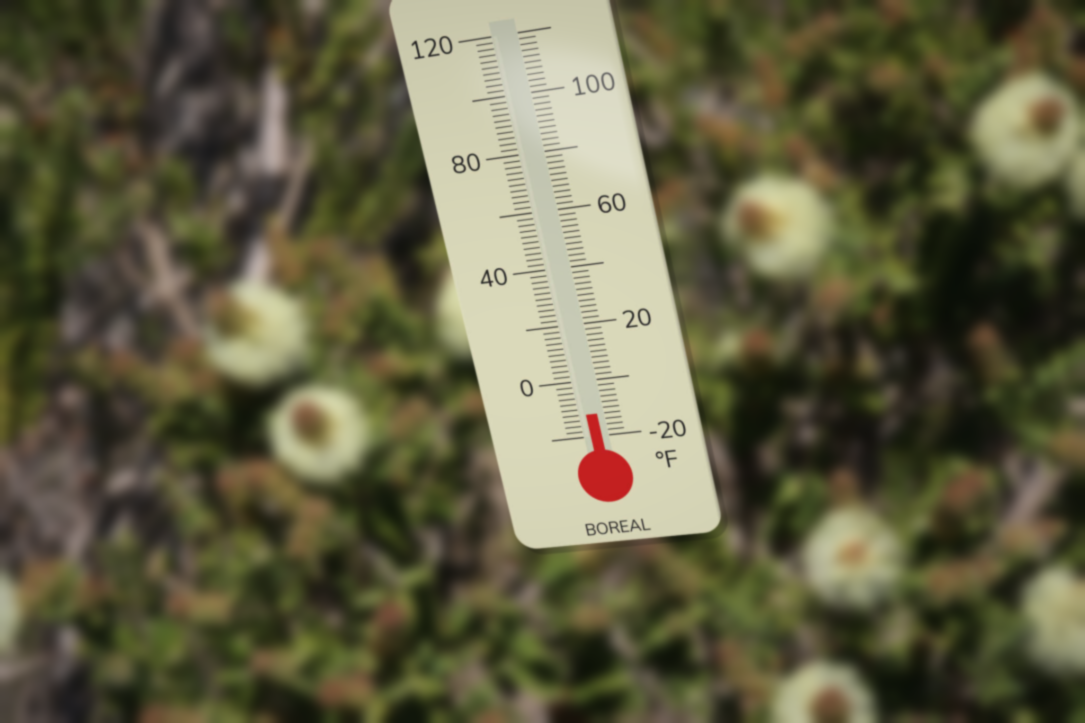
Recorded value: -12 °F
